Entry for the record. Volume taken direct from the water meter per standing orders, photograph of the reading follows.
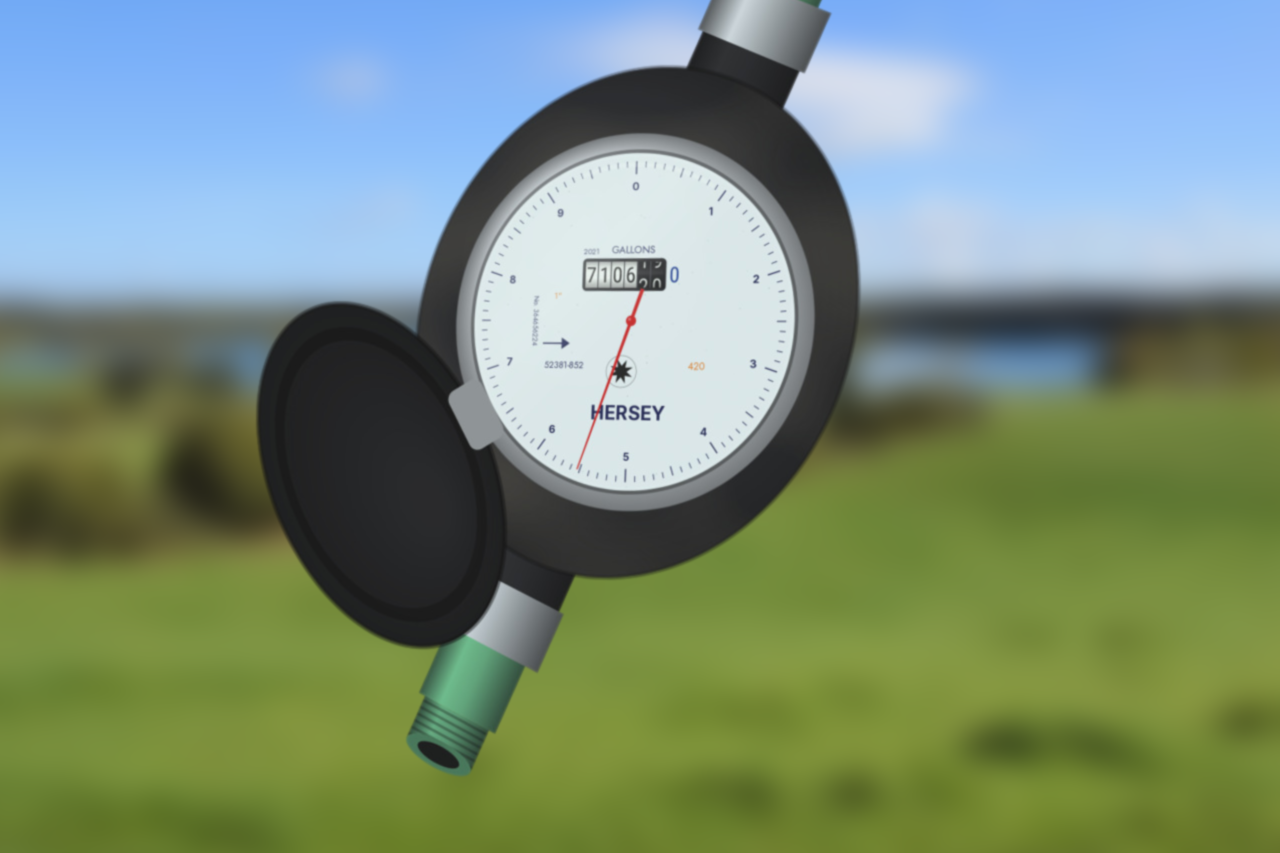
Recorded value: 7106195.5 gal
